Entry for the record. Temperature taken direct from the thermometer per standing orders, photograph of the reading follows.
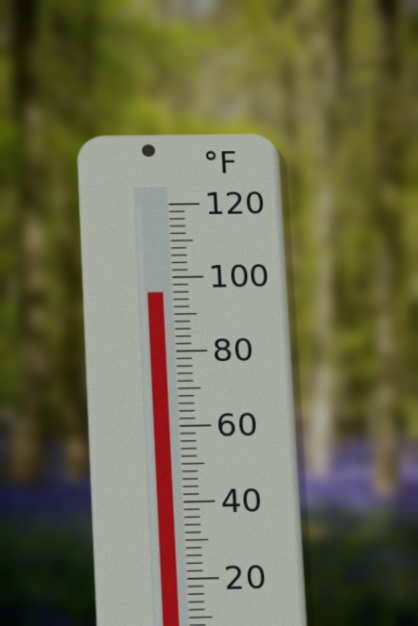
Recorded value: 96 °F
